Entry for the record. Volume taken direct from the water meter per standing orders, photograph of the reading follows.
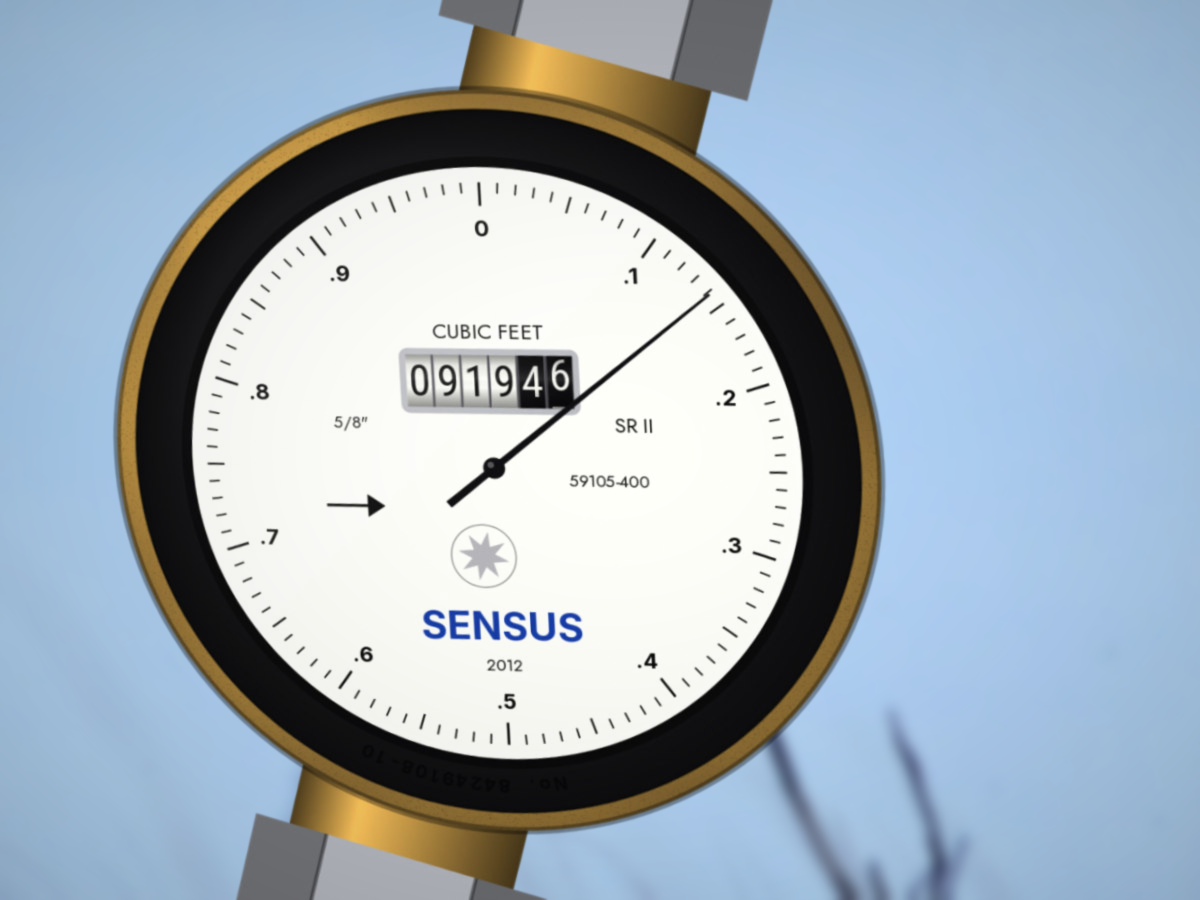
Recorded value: 91946.14 ft³
